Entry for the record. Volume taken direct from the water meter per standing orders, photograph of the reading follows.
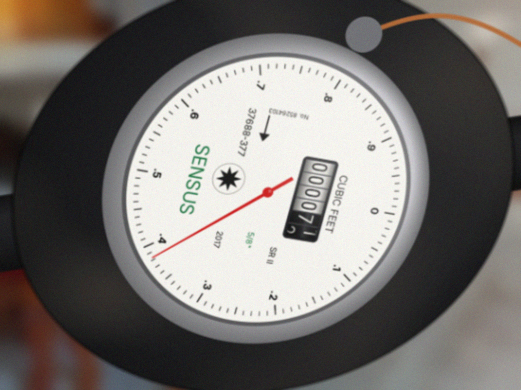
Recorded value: 71.38 ft³
